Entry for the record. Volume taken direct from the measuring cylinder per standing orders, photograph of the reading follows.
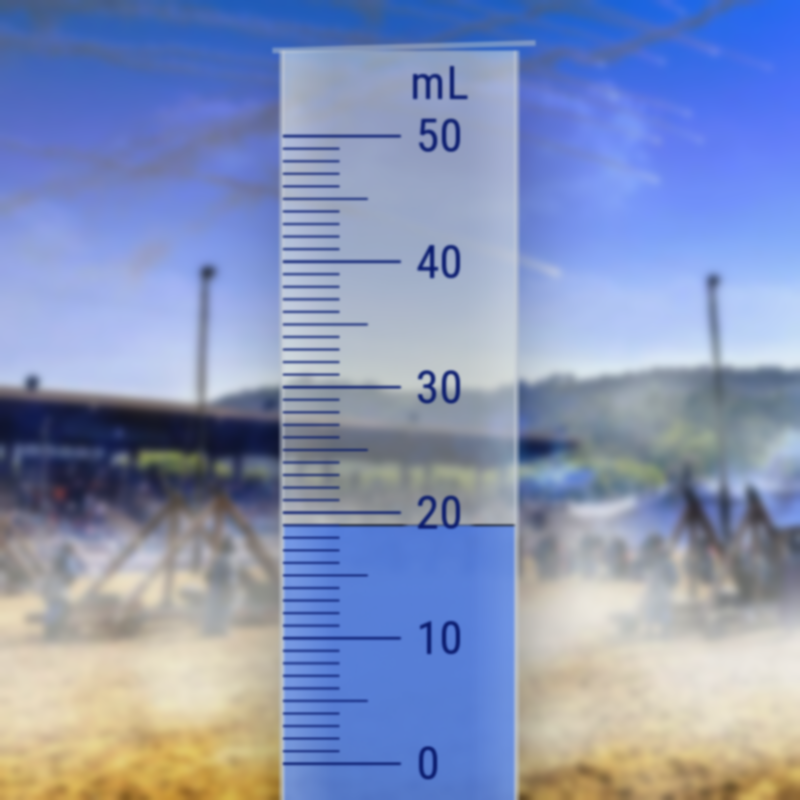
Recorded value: 19 mL
